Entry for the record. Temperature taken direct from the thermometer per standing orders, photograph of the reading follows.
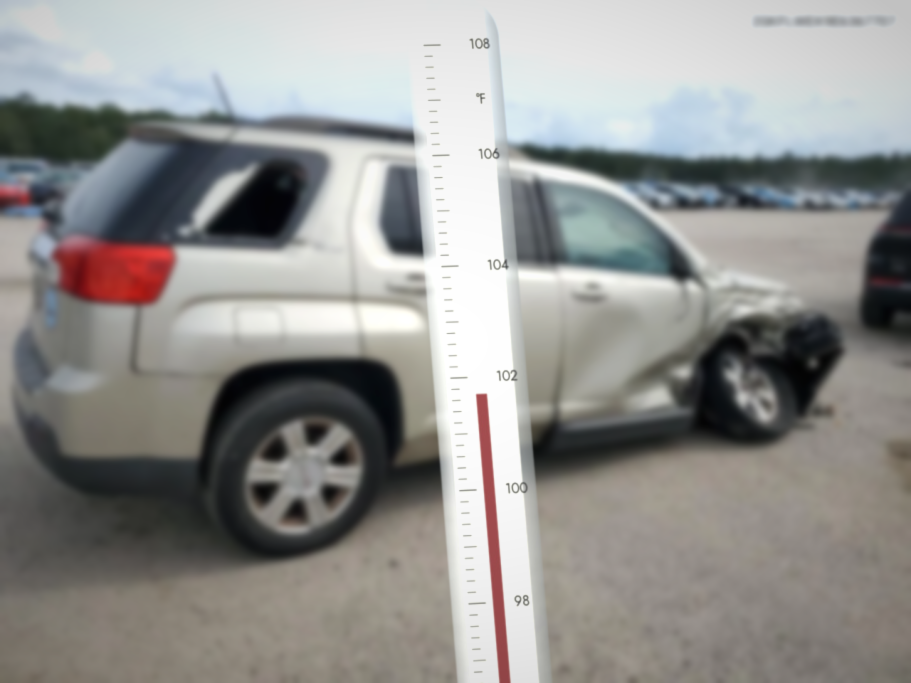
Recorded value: 101.7 °F
